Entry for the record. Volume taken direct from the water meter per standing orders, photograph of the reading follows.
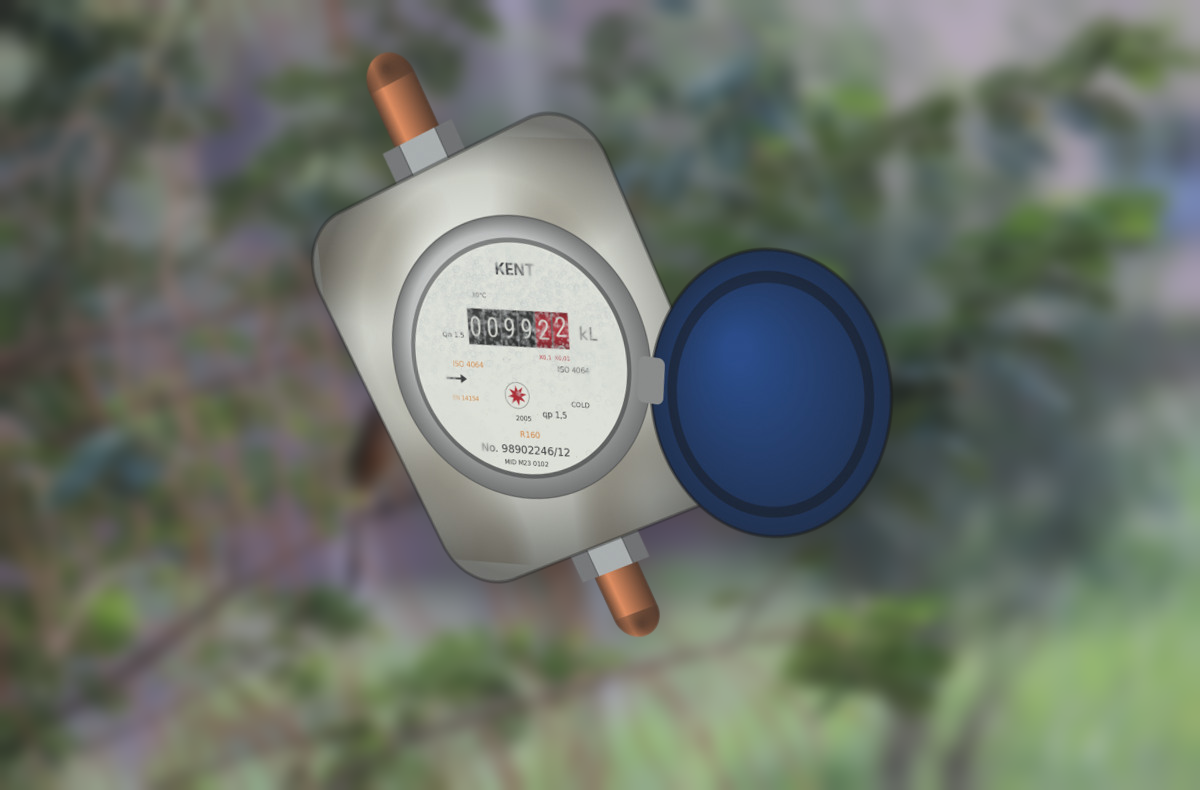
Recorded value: 99.22 kL
